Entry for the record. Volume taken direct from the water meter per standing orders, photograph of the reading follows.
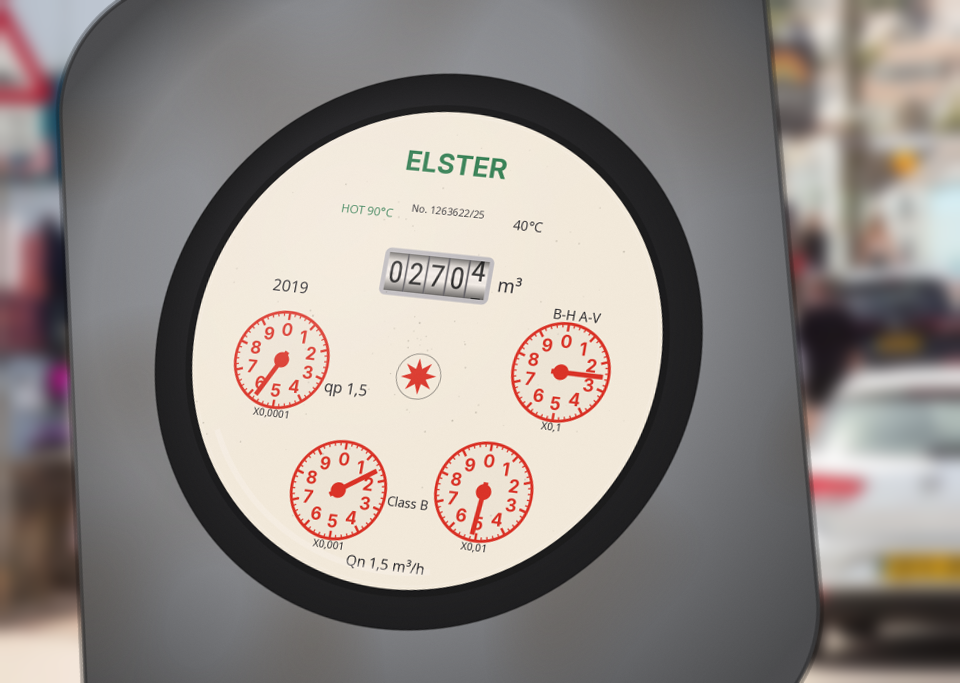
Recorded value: 2704.2515 m³
